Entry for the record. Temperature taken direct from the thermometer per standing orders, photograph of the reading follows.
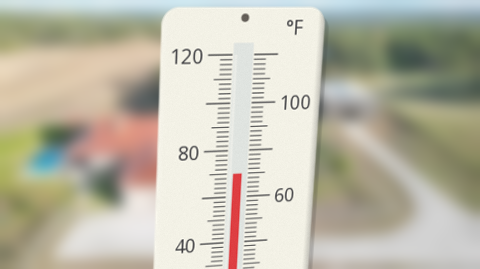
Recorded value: 70 °F
